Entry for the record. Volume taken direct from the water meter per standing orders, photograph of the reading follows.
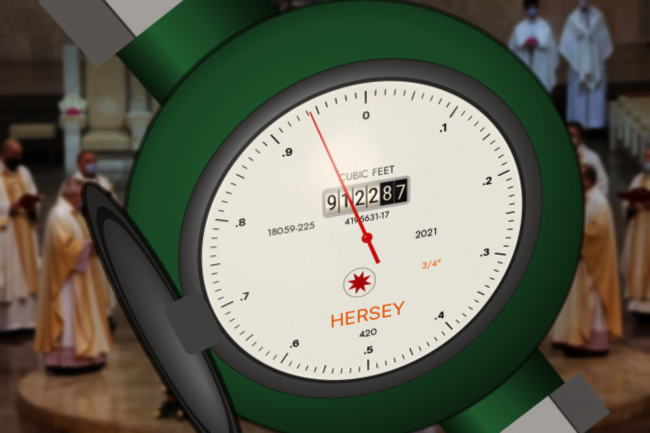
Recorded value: 912286.94 ft³
